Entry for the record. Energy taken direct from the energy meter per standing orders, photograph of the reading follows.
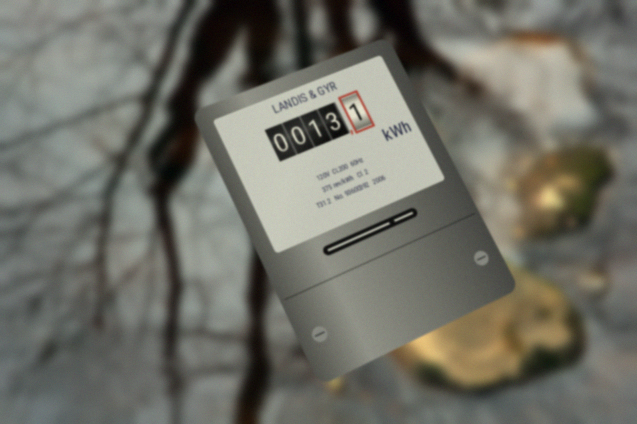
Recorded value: 13.1 kWh
